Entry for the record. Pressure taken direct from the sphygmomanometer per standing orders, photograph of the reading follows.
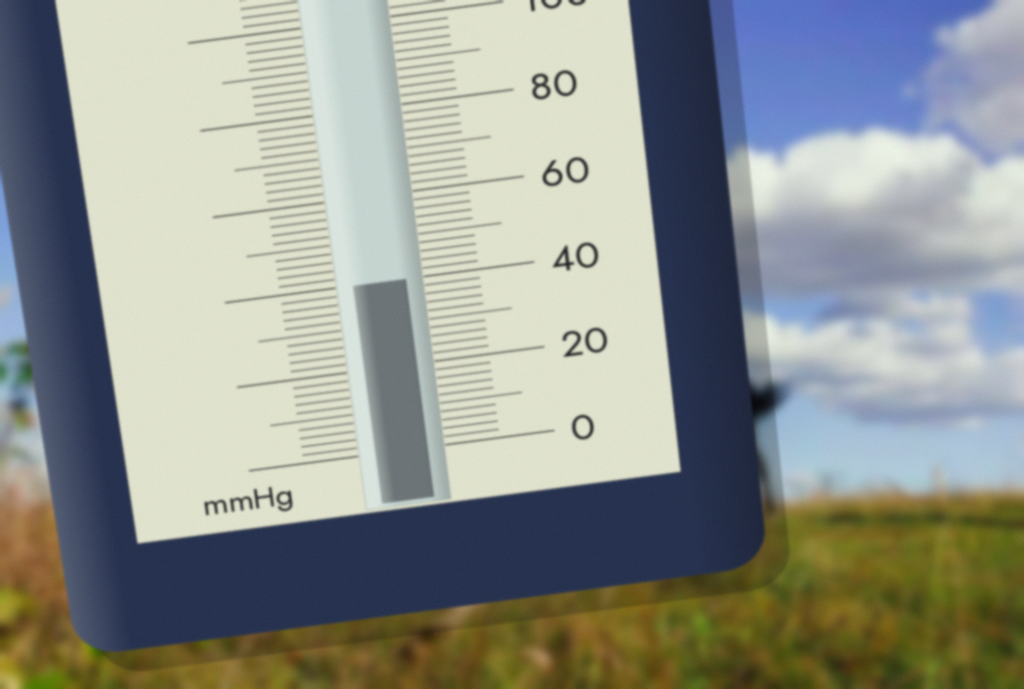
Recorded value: 40 mmHg
